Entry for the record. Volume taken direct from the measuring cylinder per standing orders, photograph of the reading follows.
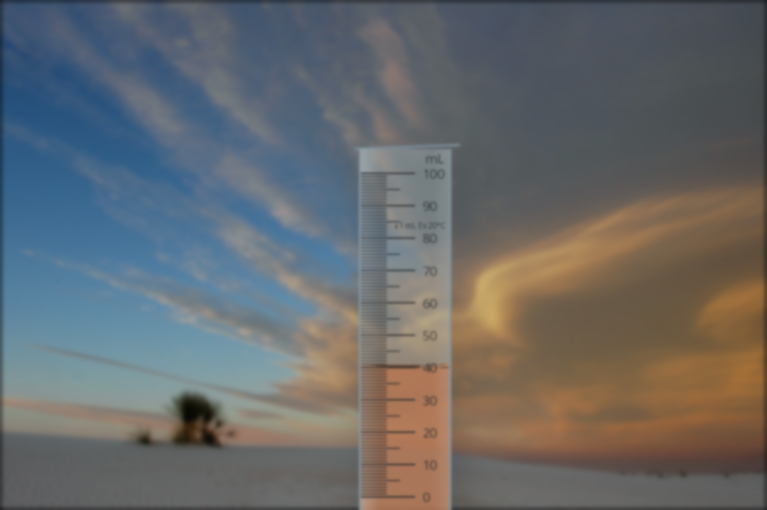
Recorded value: 40 mL
